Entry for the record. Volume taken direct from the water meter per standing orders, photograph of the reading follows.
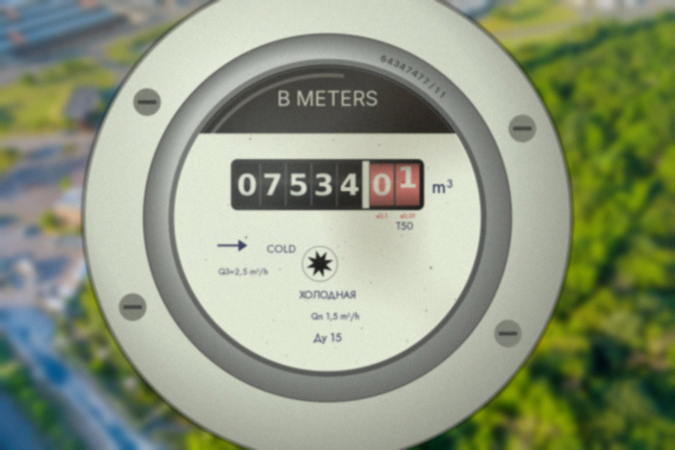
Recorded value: 7534.01 m³
